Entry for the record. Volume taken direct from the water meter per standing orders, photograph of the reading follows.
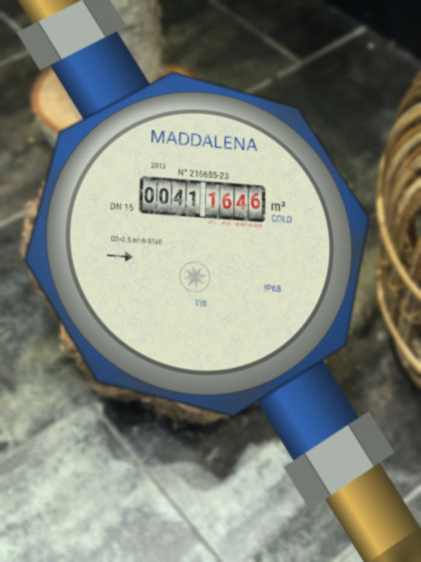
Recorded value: 41.1646 m³
